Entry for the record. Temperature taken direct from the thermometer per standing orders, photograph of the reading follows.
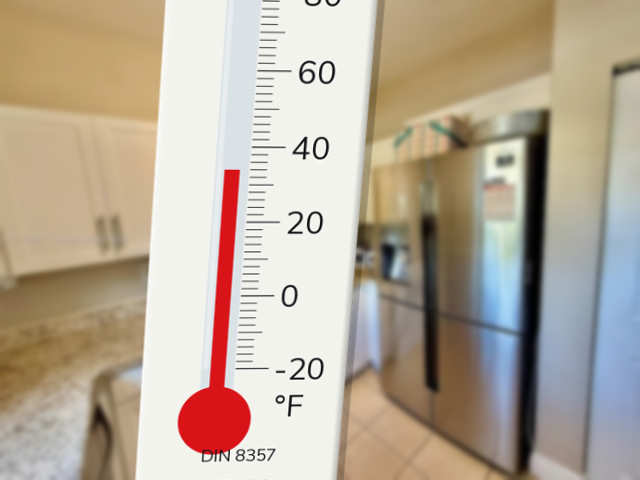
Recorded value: 34 °F
